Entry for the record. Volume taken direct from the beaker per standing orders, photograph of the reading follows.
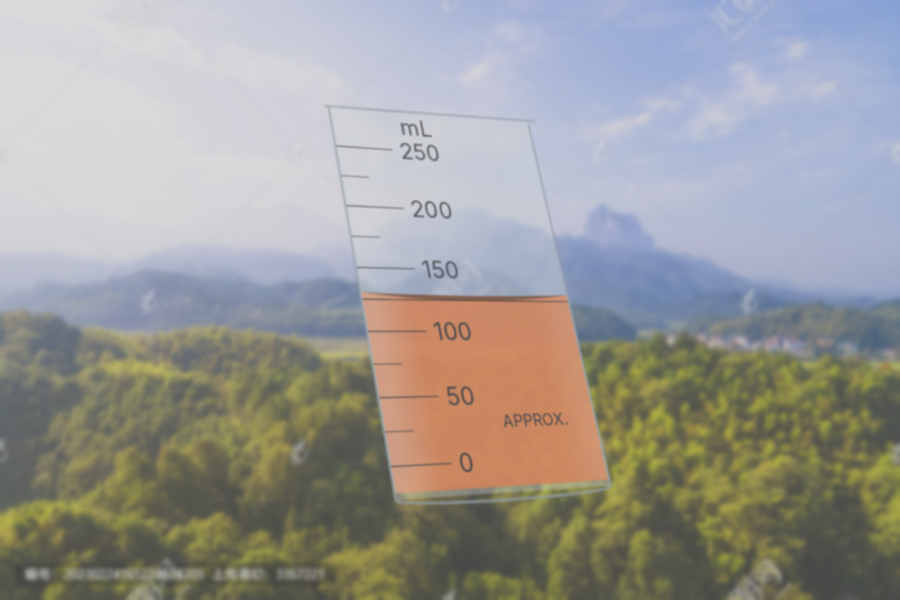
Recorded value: 125 mL
